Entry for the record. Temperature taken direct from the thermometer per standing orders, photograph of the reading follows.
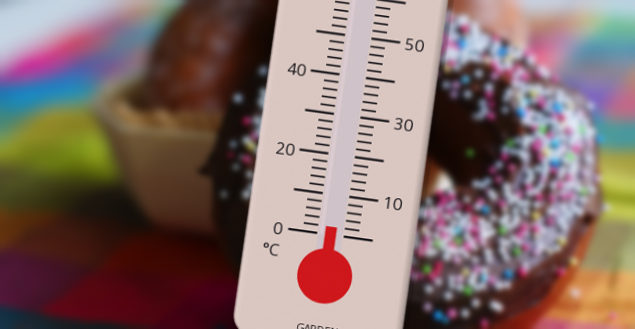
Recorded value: 2 °C
